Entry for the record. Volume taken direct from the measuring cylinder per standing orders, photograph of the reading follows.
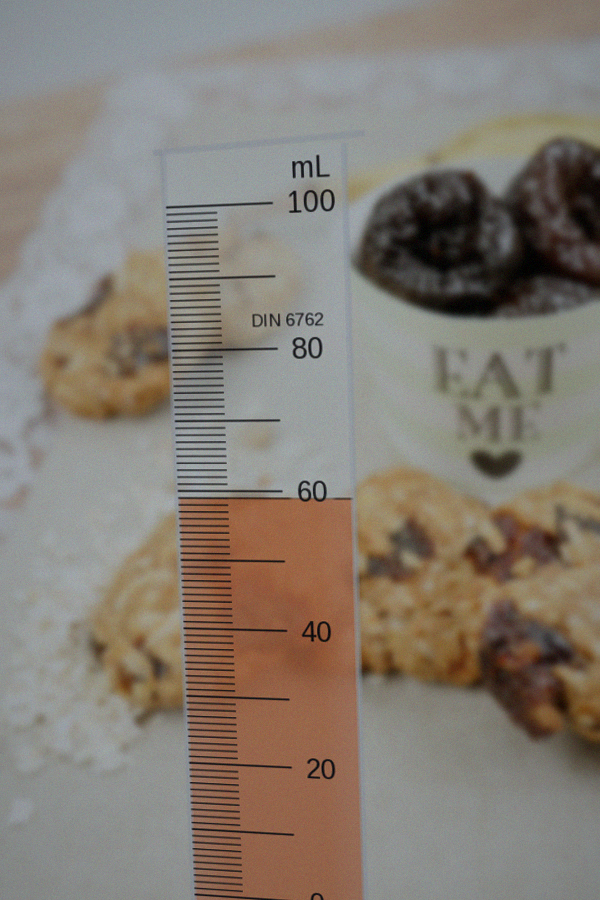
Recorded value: 59 mL
